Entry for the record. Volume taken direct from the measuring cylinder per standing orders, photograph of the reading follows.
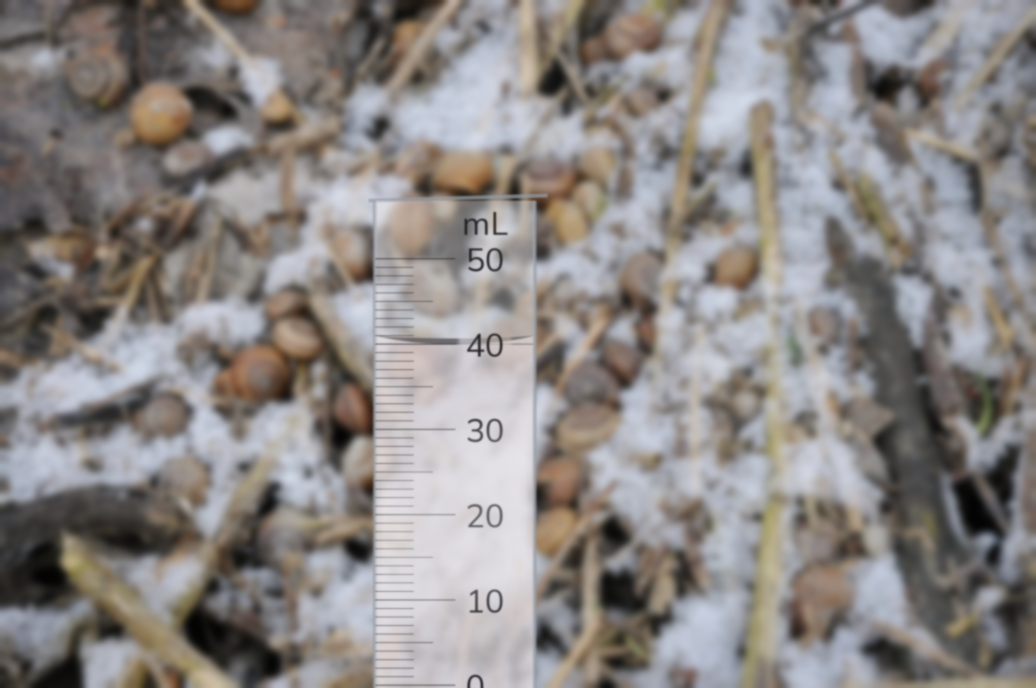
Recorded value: 40 mL
